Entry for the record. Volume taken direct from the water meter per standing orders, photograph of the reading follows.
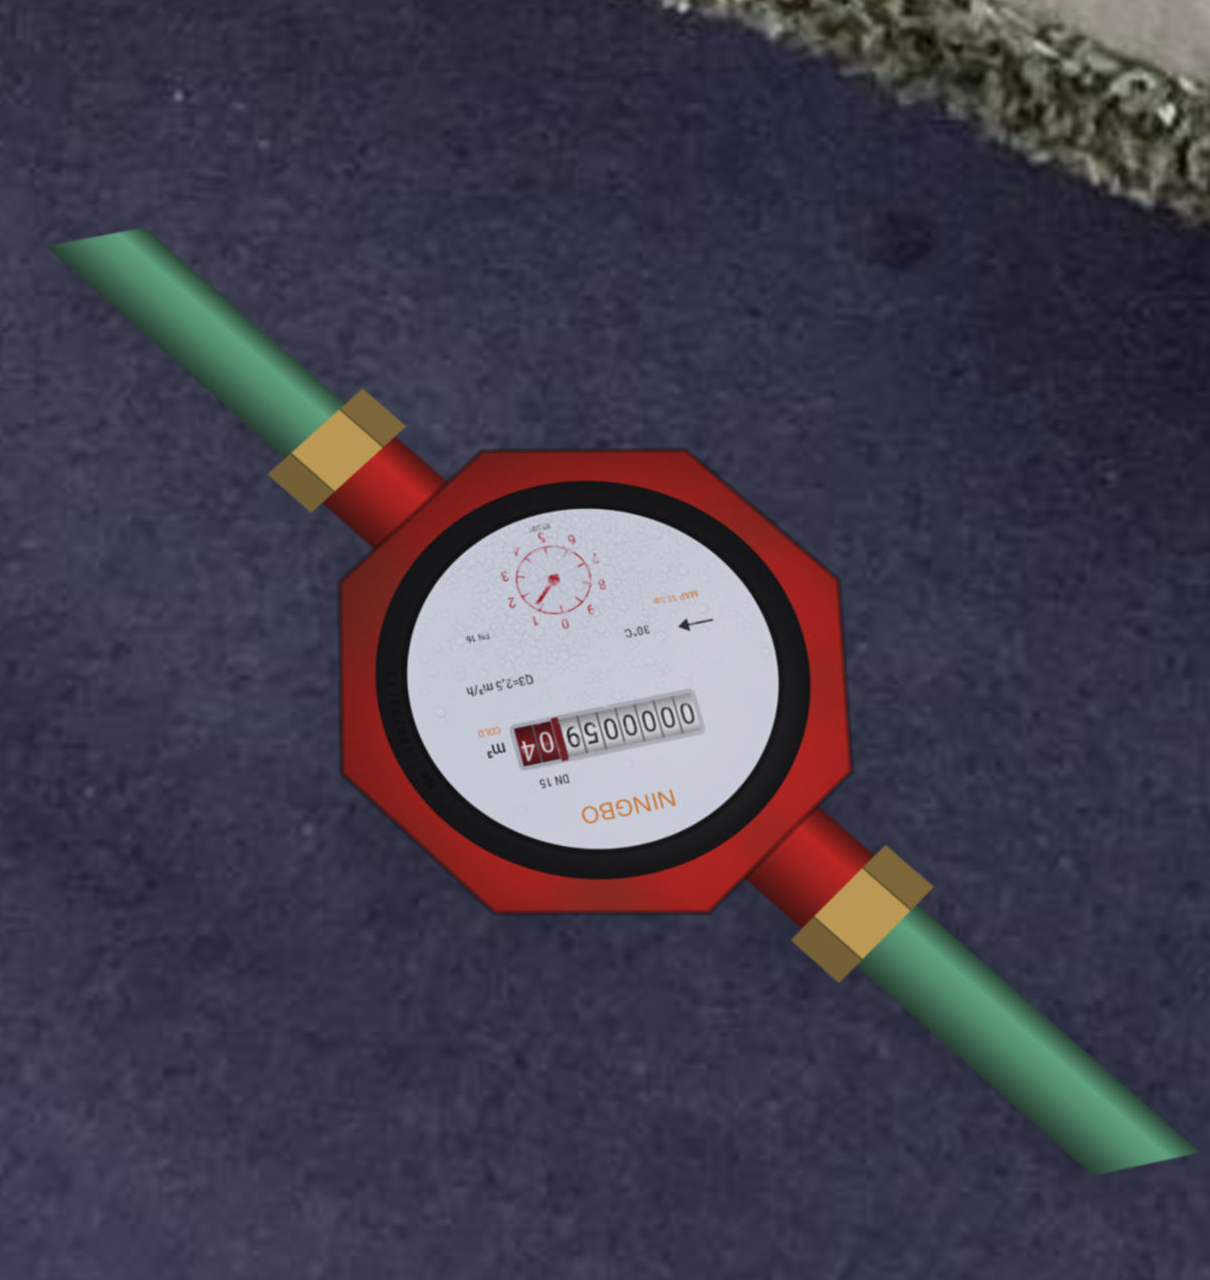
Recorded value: 59.041 m³
